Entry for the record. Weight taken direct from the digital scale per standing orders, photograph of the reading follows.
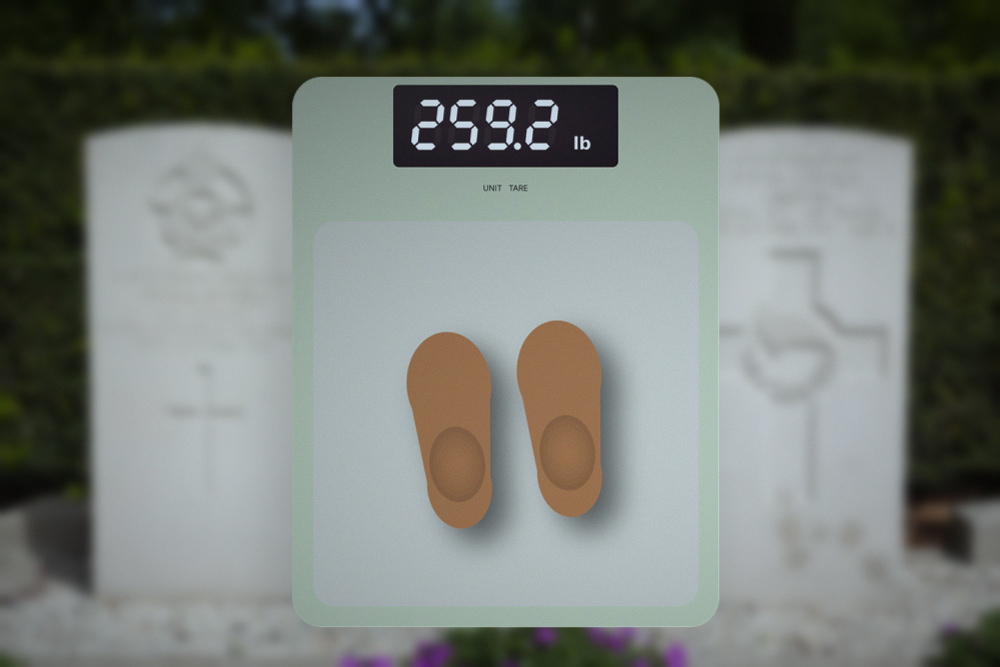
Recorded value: 259.2 lb
